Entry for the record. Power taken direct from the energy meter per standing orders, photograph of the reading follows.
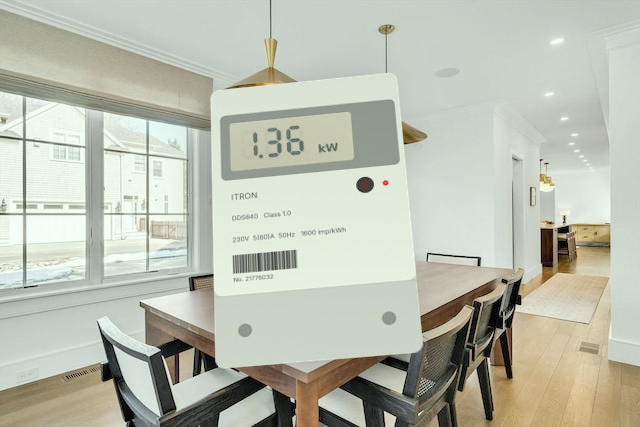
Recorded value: 1.36 kW
